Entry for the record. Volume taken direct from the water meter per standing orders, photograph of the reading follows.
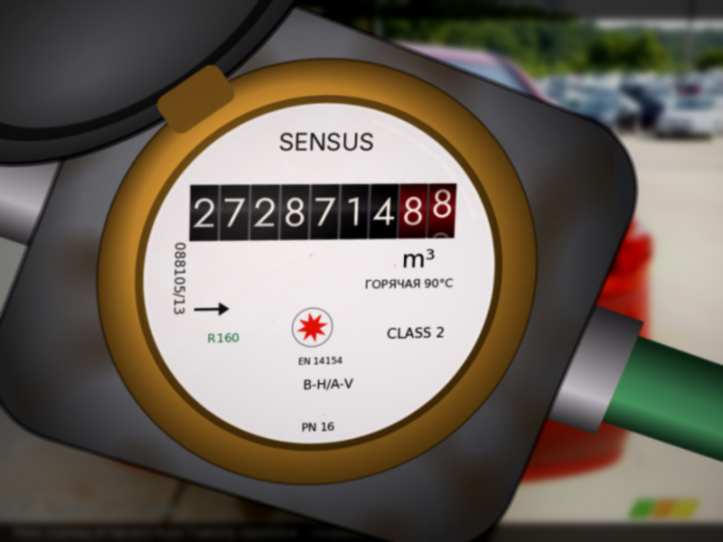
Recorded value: 2728714.88 m³
